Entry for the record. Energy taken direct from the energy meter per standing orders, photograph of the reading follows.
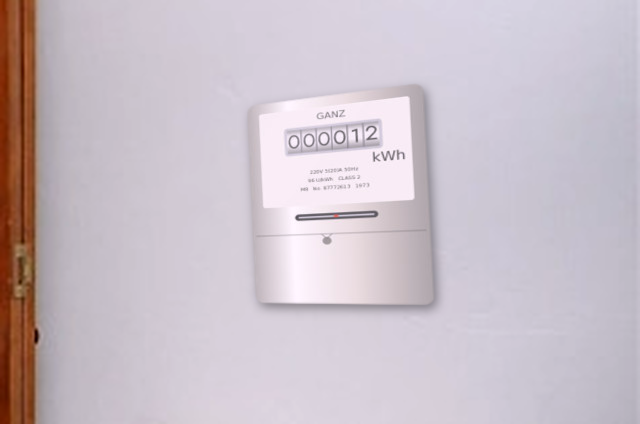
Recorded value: 12 kWh
